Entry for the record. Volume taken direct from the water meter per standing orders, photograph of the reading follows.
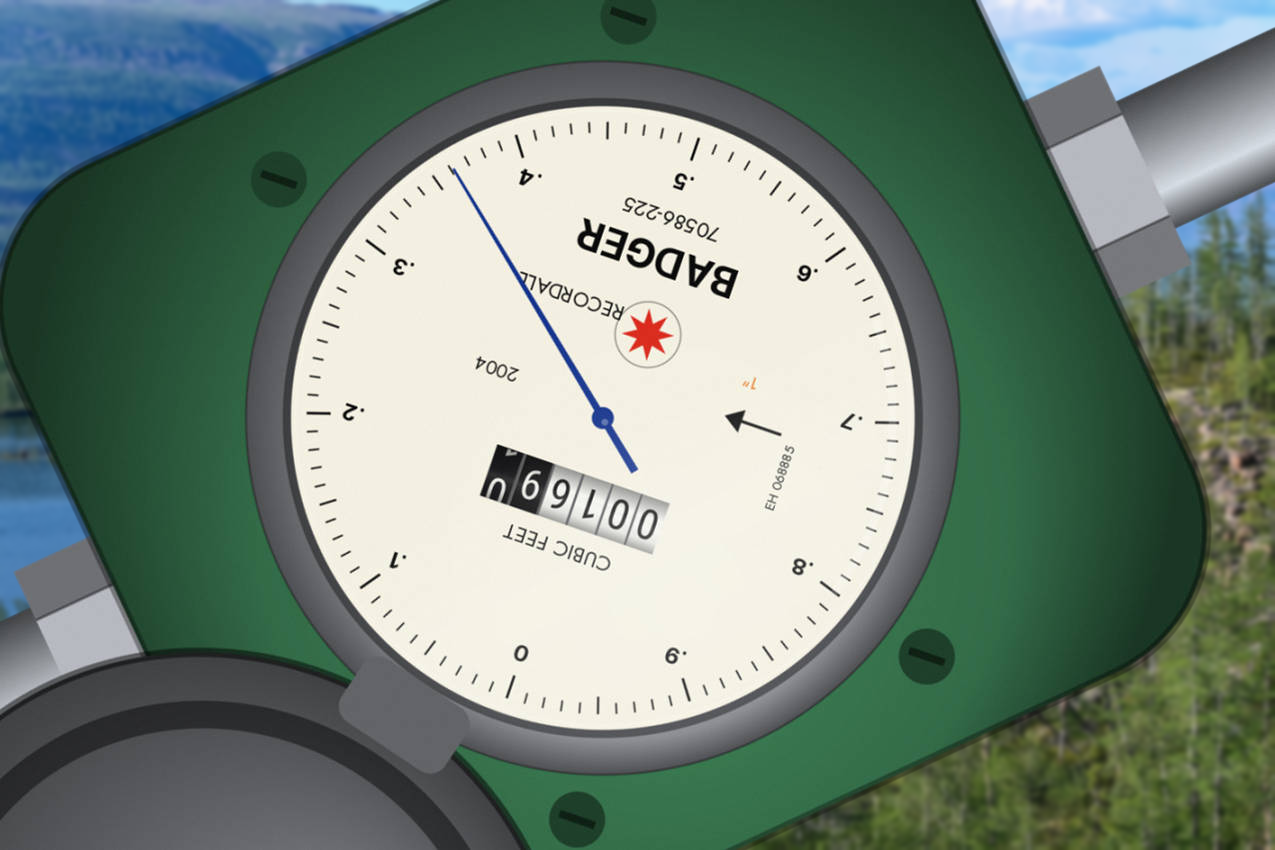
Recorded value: 1690.36 ft³
